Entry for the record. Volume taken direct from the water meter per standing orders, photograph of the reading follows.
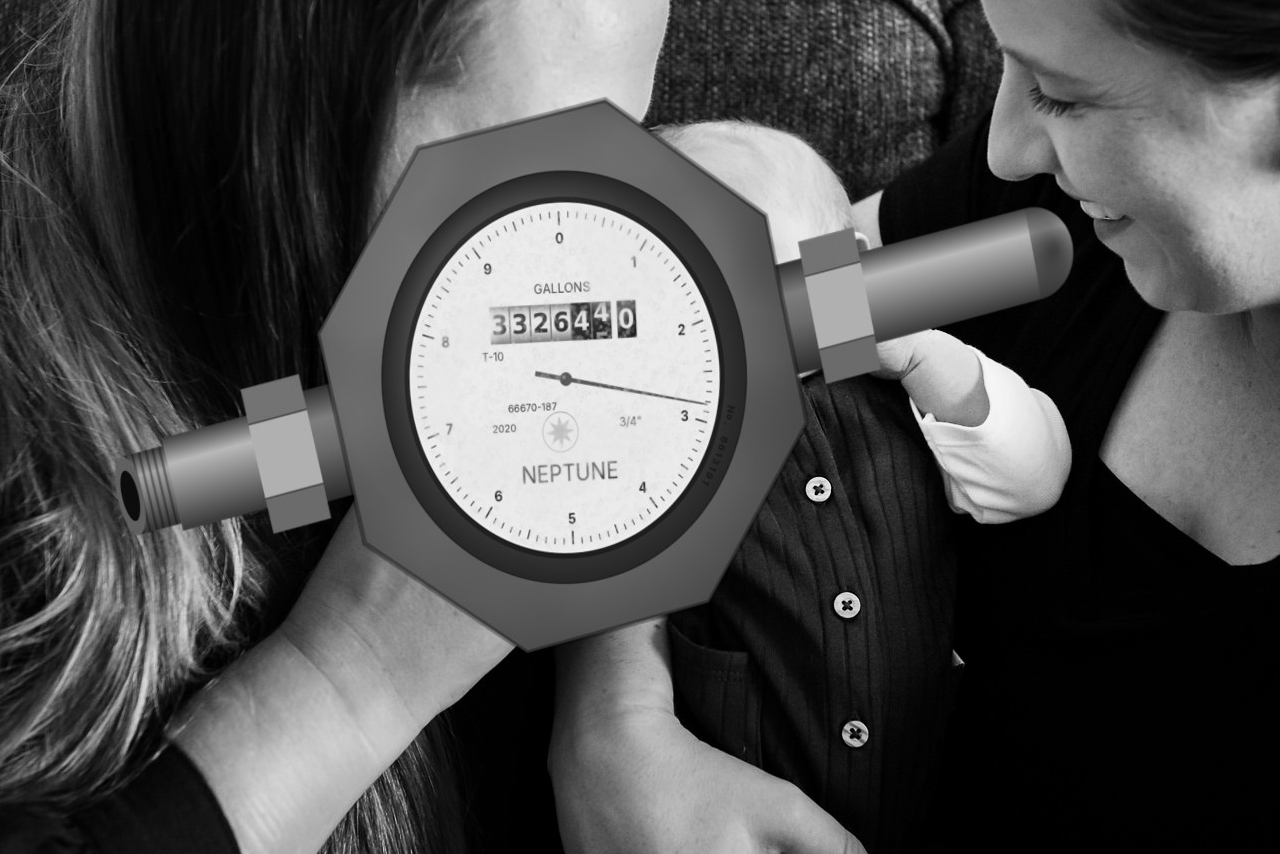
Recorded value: 3326442.8 gal
